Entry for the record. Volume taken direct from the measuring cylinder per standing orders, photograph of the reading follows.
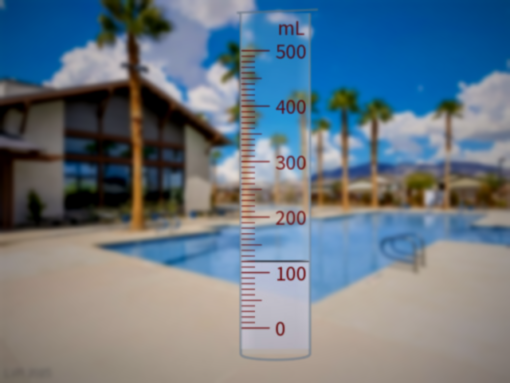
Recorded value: 120 mL
